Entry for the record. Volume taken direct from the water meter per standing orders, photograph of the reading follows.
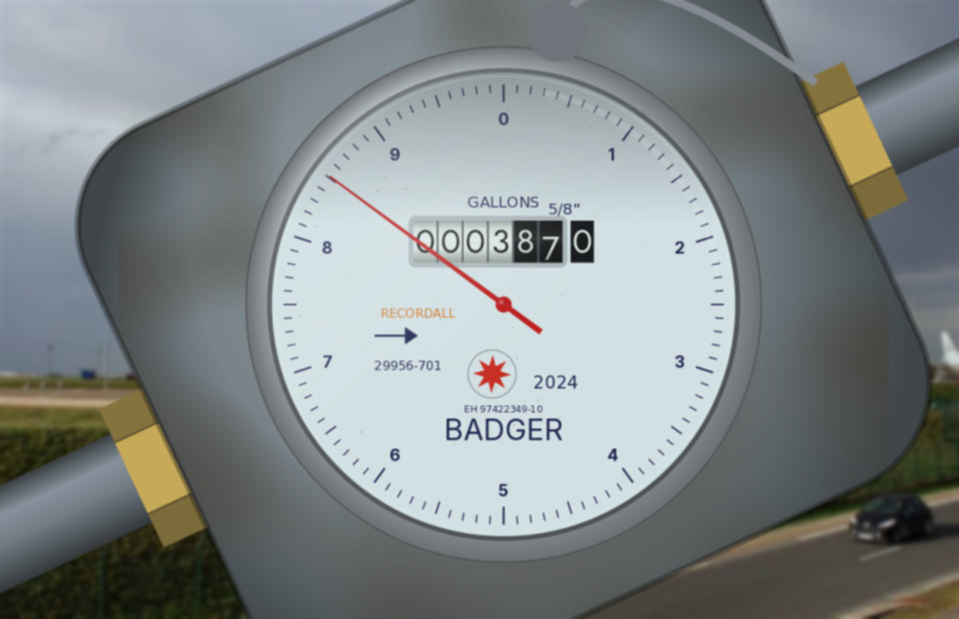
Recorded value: 3868.5 gal
